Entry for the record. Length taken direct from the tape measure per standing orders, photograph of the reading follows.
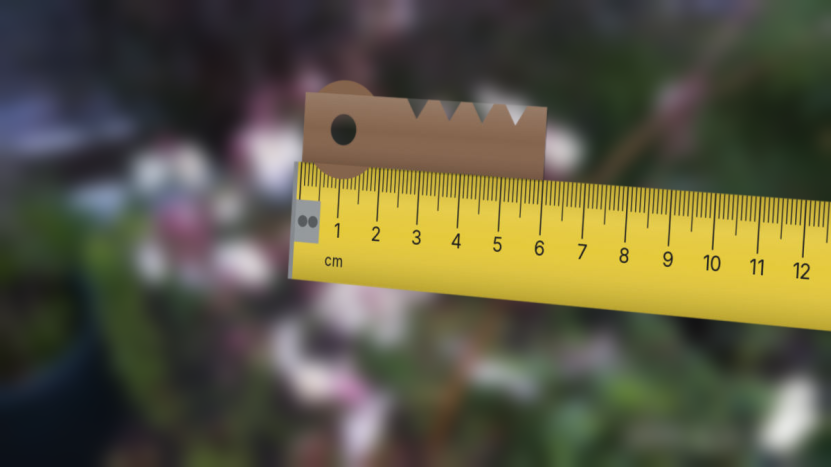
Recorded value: 6 cm
